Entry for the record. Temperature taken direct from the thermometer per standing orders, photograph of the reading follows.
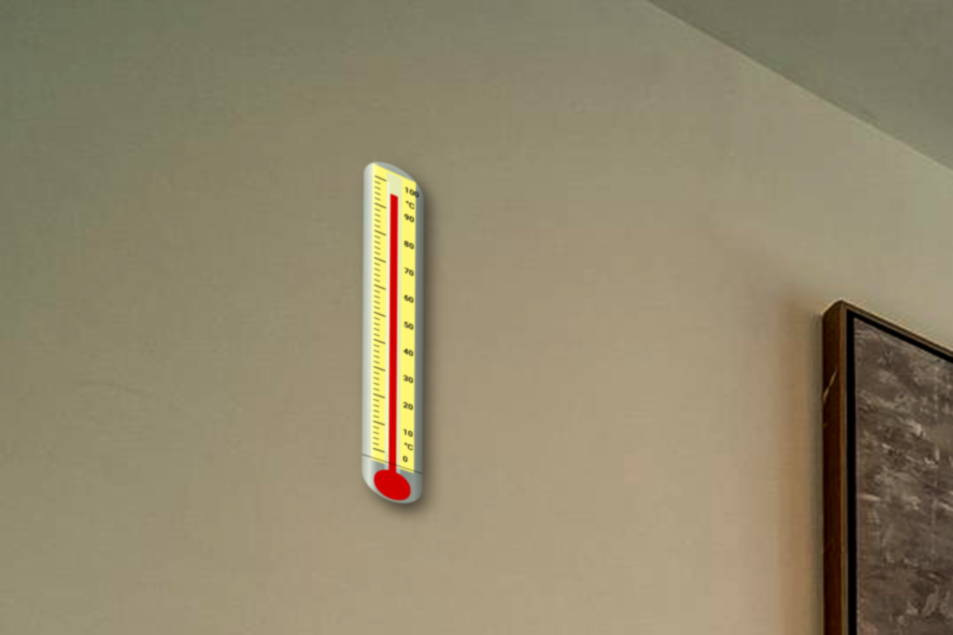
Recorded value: 96 °C
